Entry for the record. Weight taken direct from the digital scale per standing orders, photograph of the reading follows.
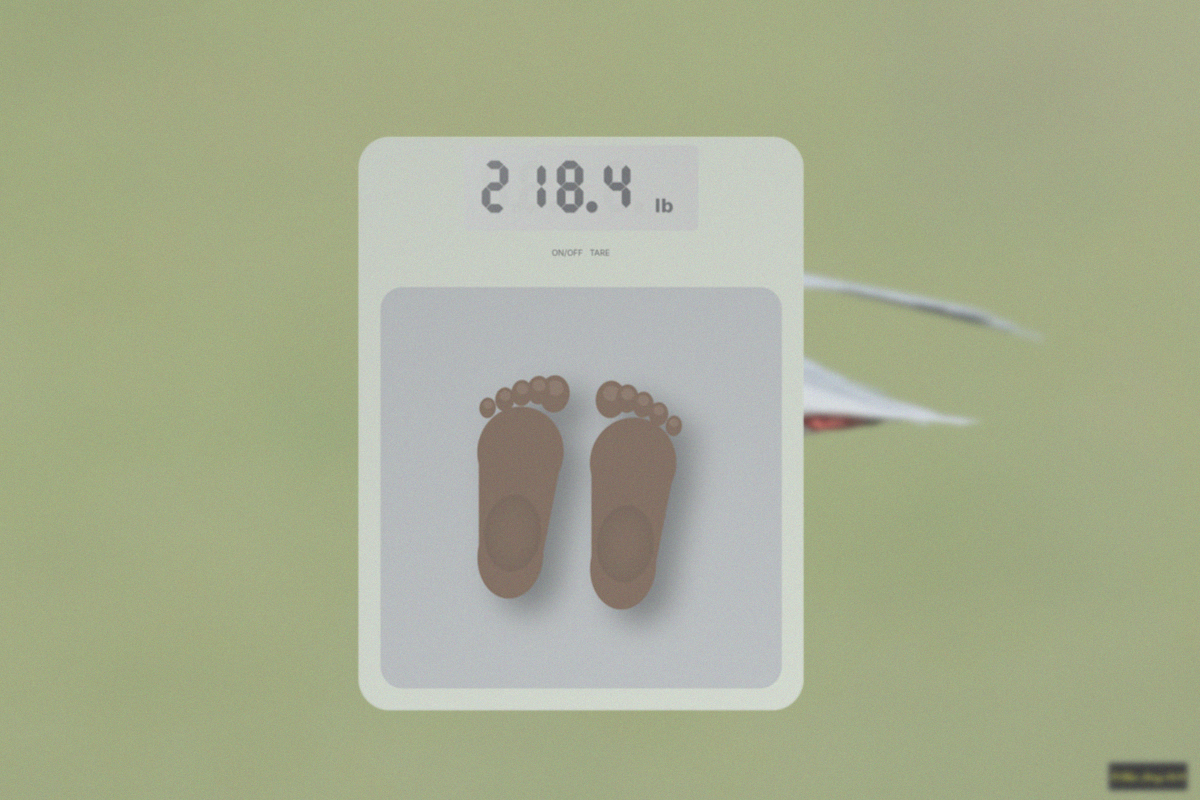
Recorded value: 218.4 lb
